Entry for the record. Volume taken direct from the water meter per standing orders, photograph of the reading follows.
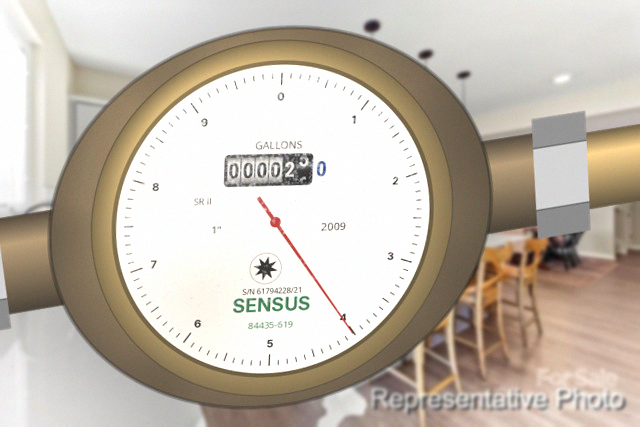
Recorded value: 254.0 gal
